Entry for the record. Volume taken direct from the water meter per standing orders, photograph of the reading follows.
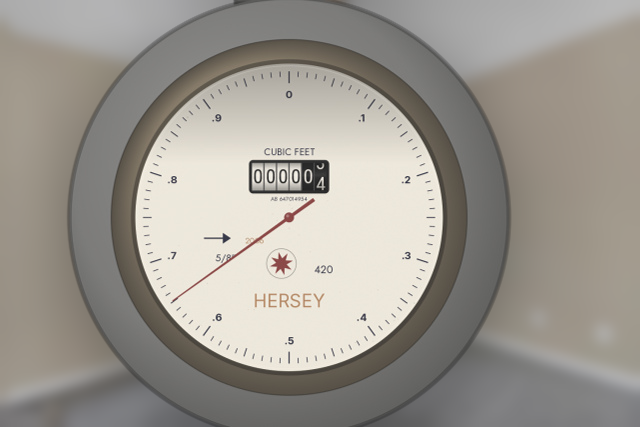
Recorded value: 3.65 ft³
